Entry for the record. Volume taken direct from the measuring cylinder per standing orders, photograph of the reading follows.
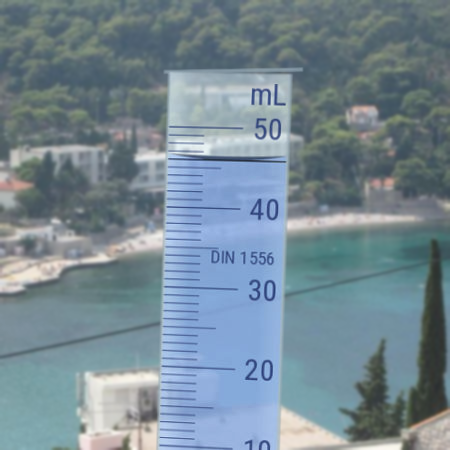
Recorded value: 46 mL
